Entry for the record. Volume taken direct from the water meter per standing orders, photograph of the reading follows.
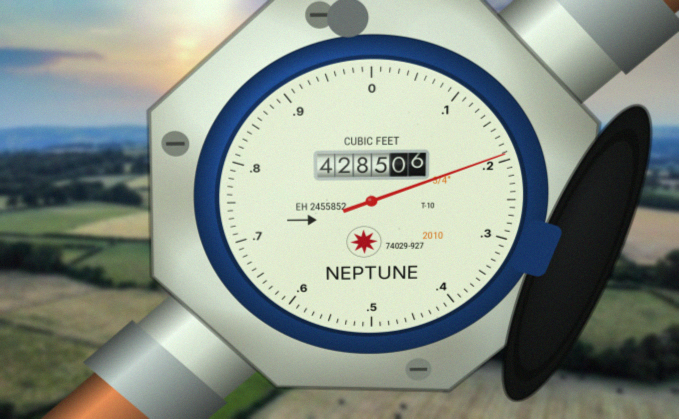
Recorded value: 428506.19 ft³
